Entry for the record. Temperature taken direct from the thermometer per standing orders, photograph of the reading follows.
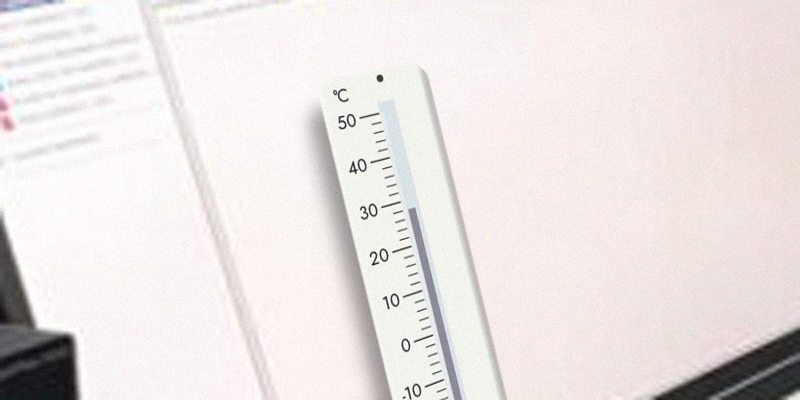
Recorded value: 28 °C
